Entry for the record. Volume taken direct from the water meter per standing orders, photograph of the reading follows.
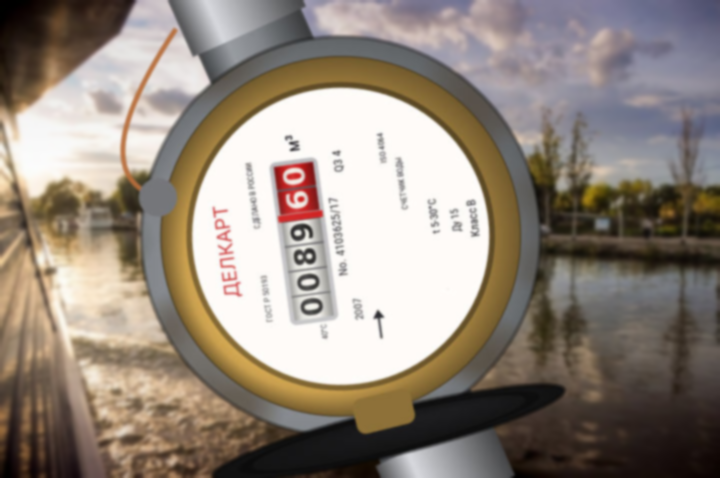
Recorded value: 89.60 m³
